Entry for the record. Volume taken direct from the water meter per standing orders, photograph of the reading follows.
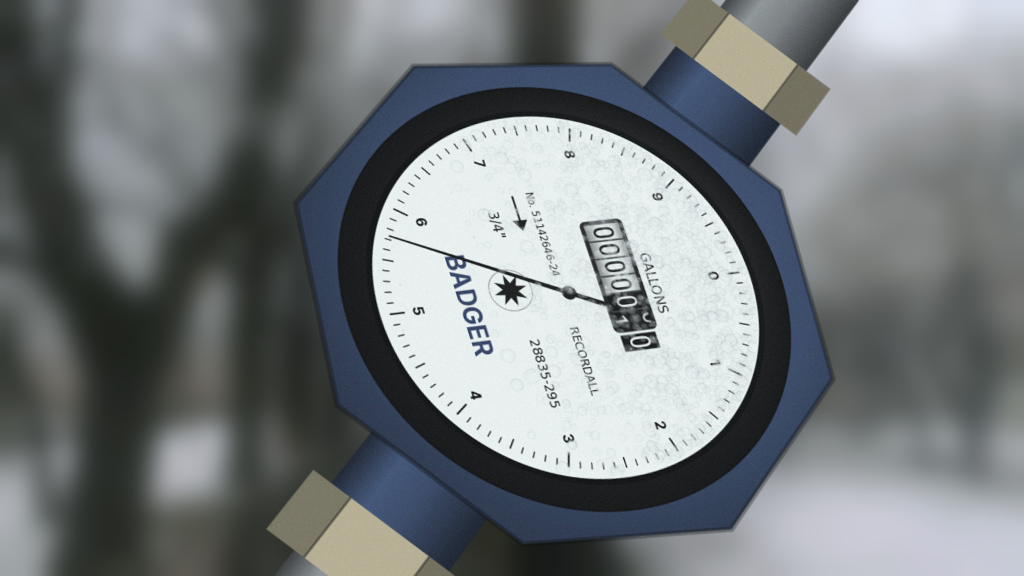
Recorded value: 5.7 gal
